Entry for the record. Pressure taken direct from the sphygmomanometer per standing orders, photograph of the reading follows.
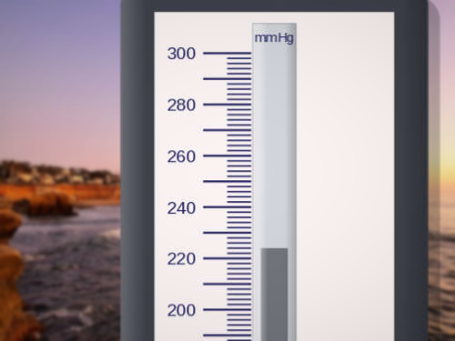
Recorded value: 224 mmHg
